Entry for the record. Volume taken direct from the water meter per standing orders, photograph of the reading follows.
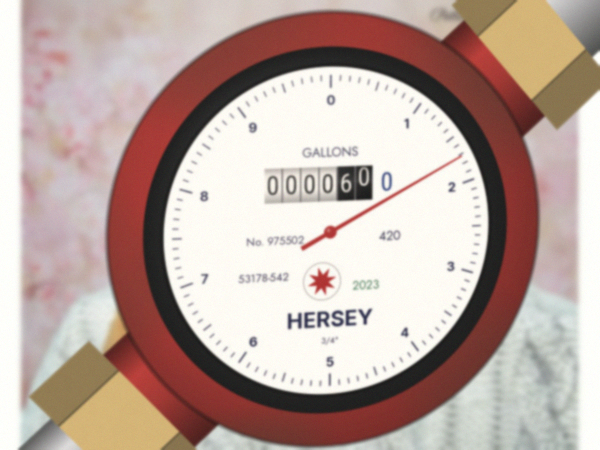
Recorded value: 601.7 gal
